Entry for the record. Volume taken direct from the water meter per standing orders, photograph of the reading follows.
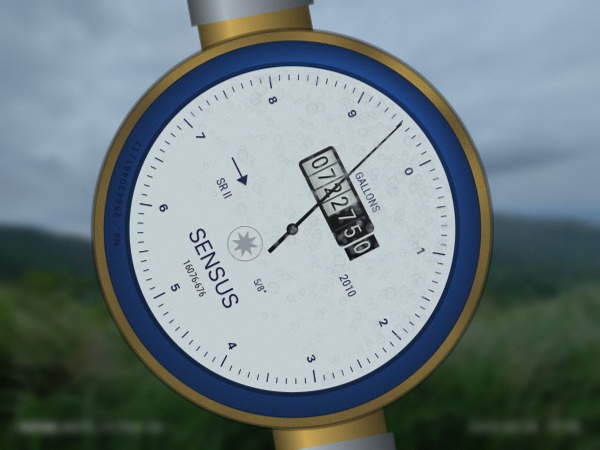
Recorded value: 722749.5 gal
